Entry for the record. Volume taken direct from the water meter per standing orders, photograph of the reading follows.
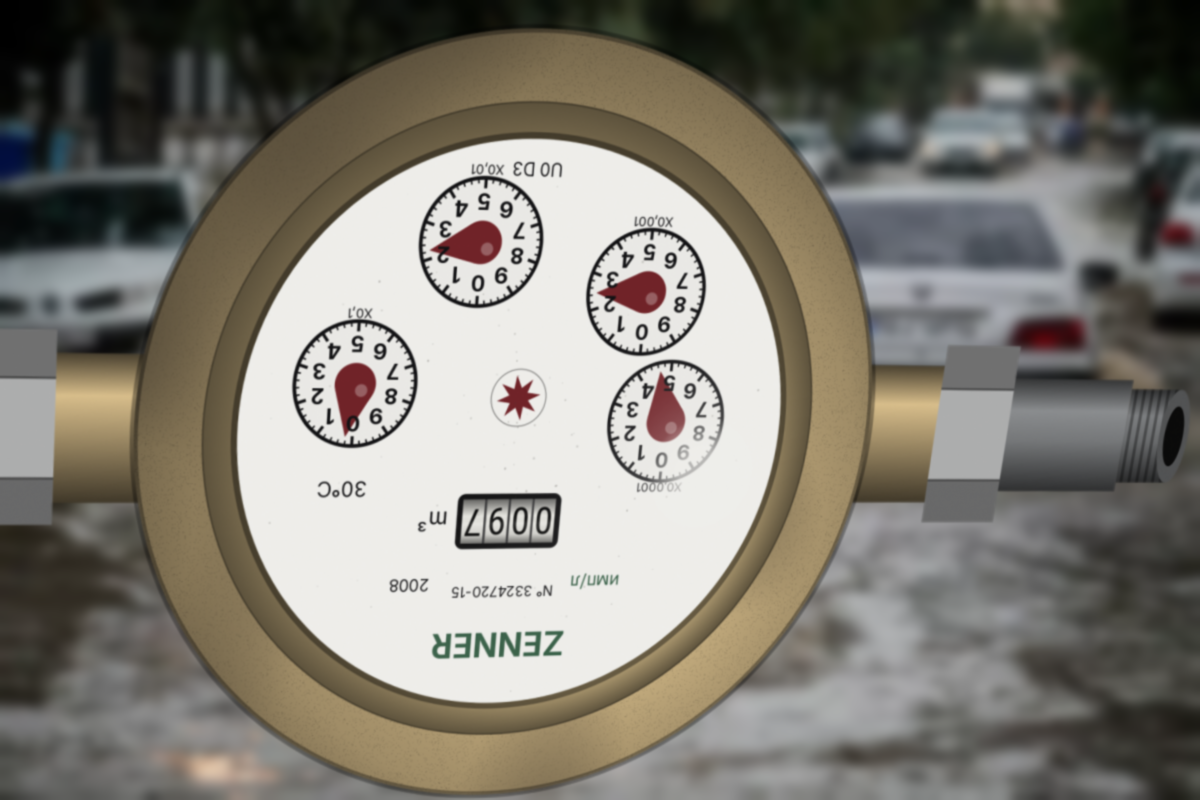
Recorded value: 97.0224 m³
